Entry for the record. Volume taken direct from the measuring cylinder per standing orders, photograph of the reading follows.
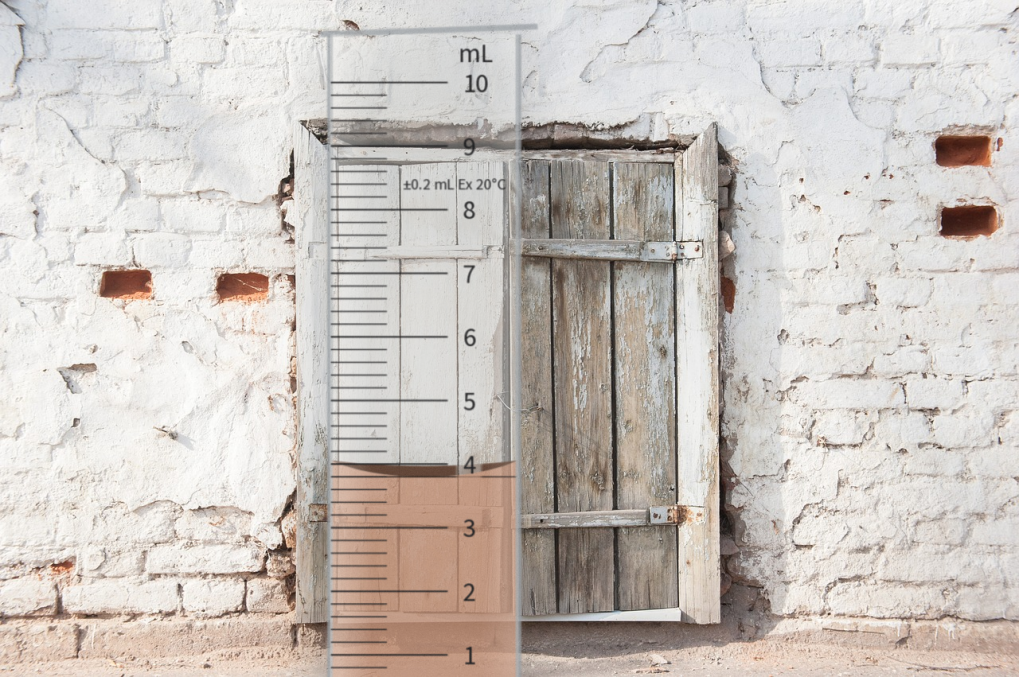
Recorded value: 3.8 mL
